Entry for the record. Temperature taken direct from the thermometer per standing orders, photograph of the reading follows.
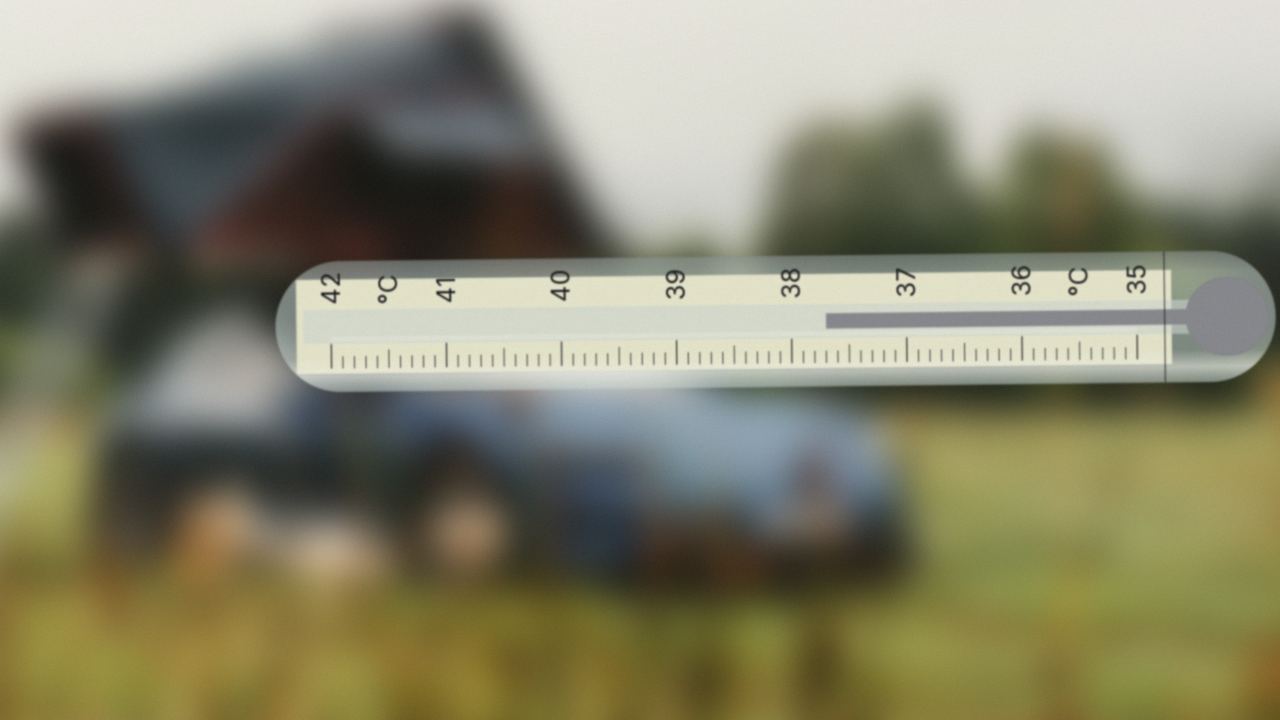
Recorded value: 37.7 °C
